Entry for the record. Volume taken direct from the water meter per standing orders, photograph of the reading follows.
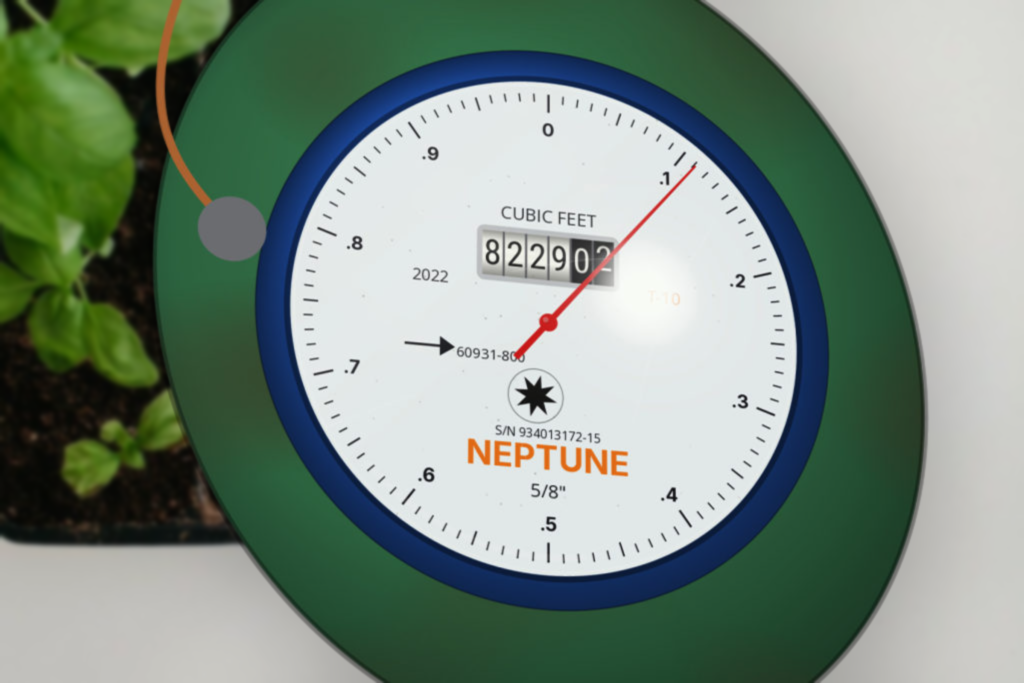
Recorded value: 822902.11 ft³
